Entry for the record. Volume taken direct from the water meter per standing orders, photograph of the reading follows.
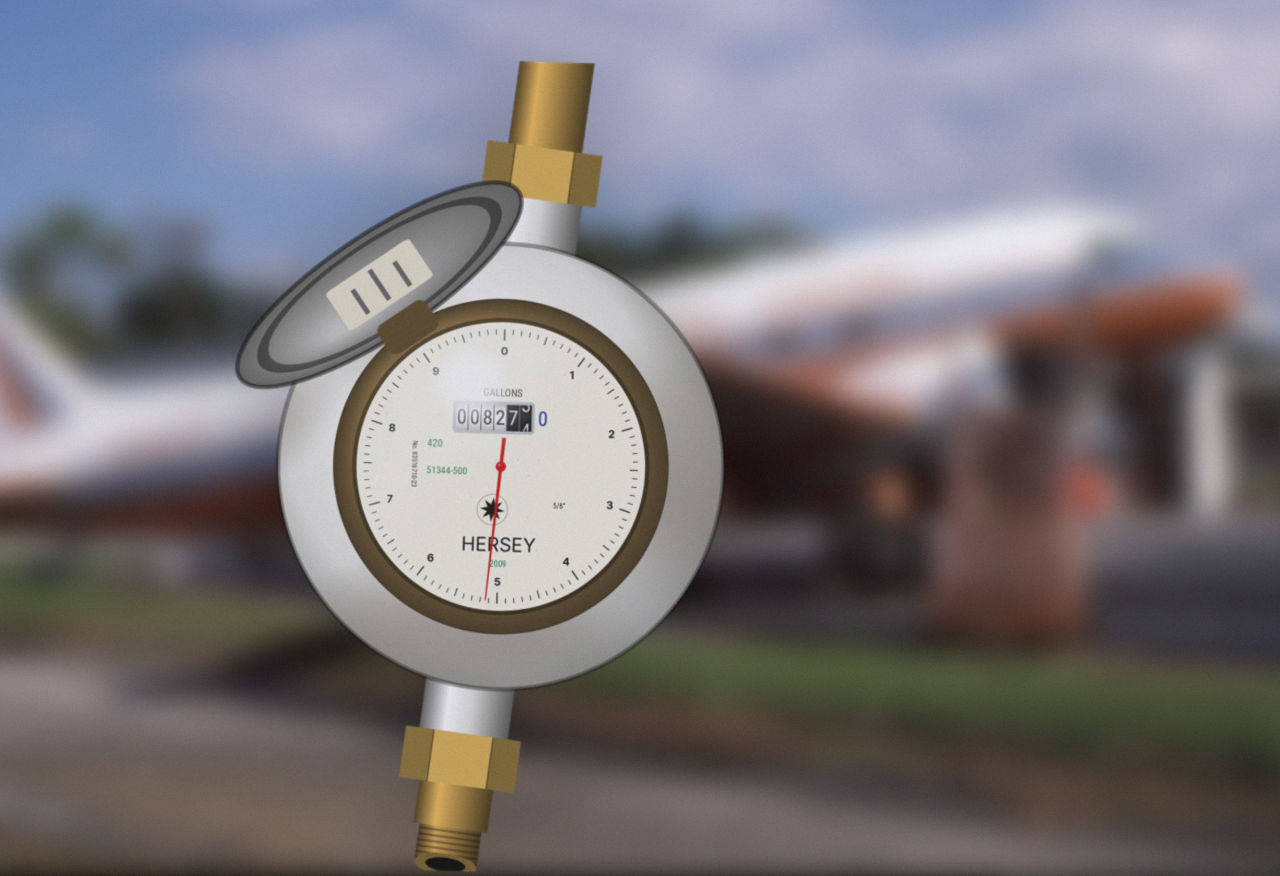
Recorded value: 82735.1 gal
